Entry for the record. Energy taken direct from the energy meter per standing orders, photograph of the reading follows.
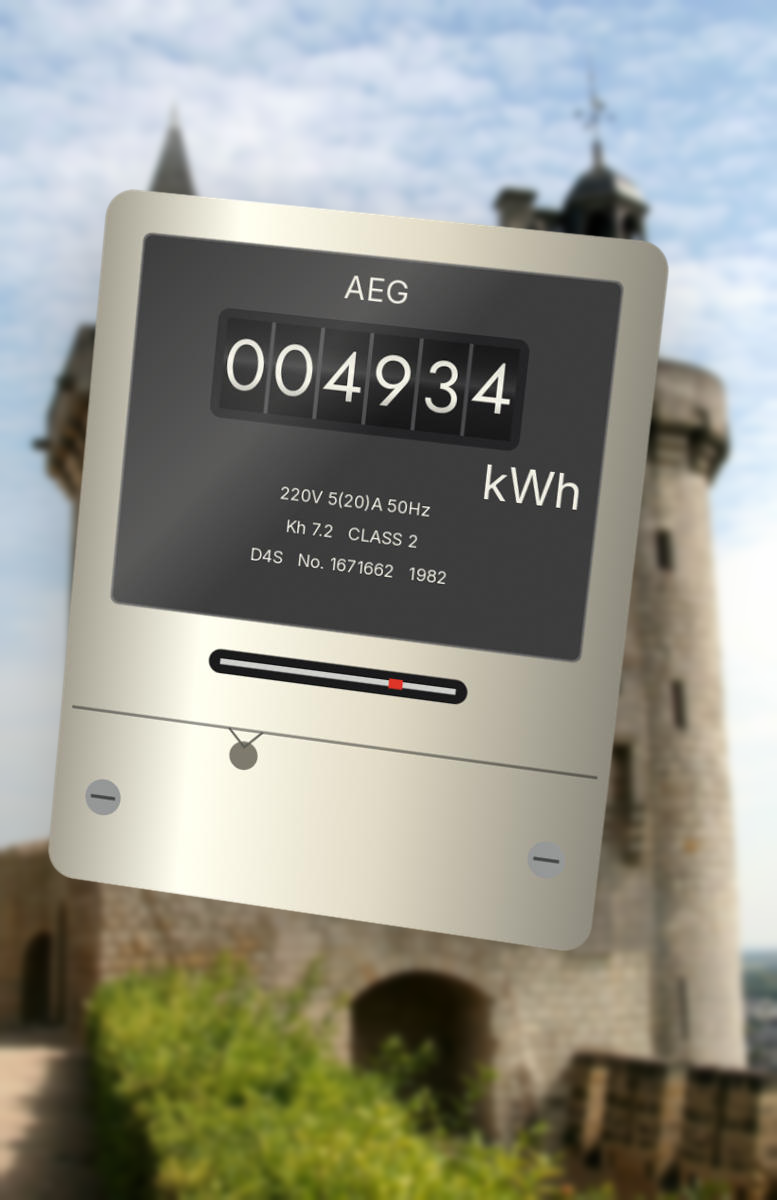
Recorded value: 4934 kWh
